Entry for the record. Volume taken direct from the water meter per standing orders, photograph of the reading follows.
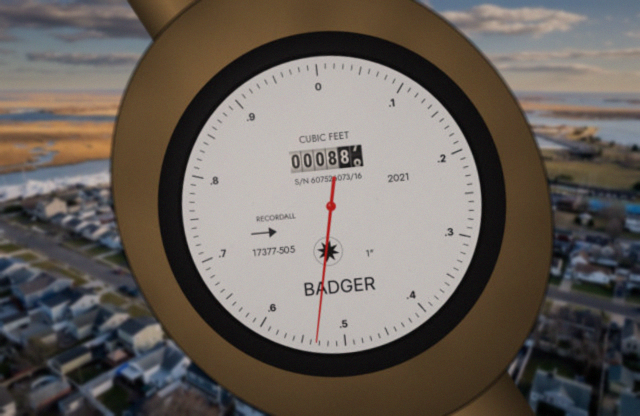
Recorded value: 887.53 ft³
